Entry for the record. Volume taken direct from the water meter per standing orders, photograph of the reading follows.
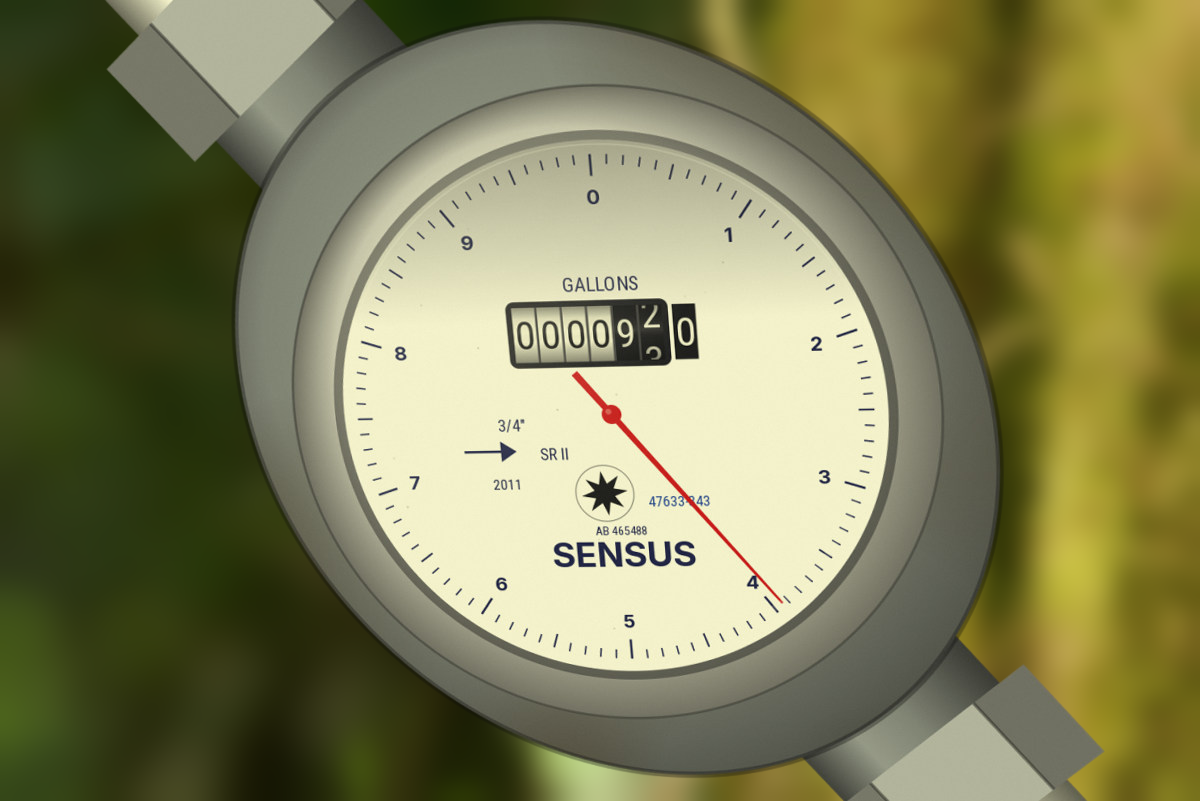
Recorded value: 923.9 gal
